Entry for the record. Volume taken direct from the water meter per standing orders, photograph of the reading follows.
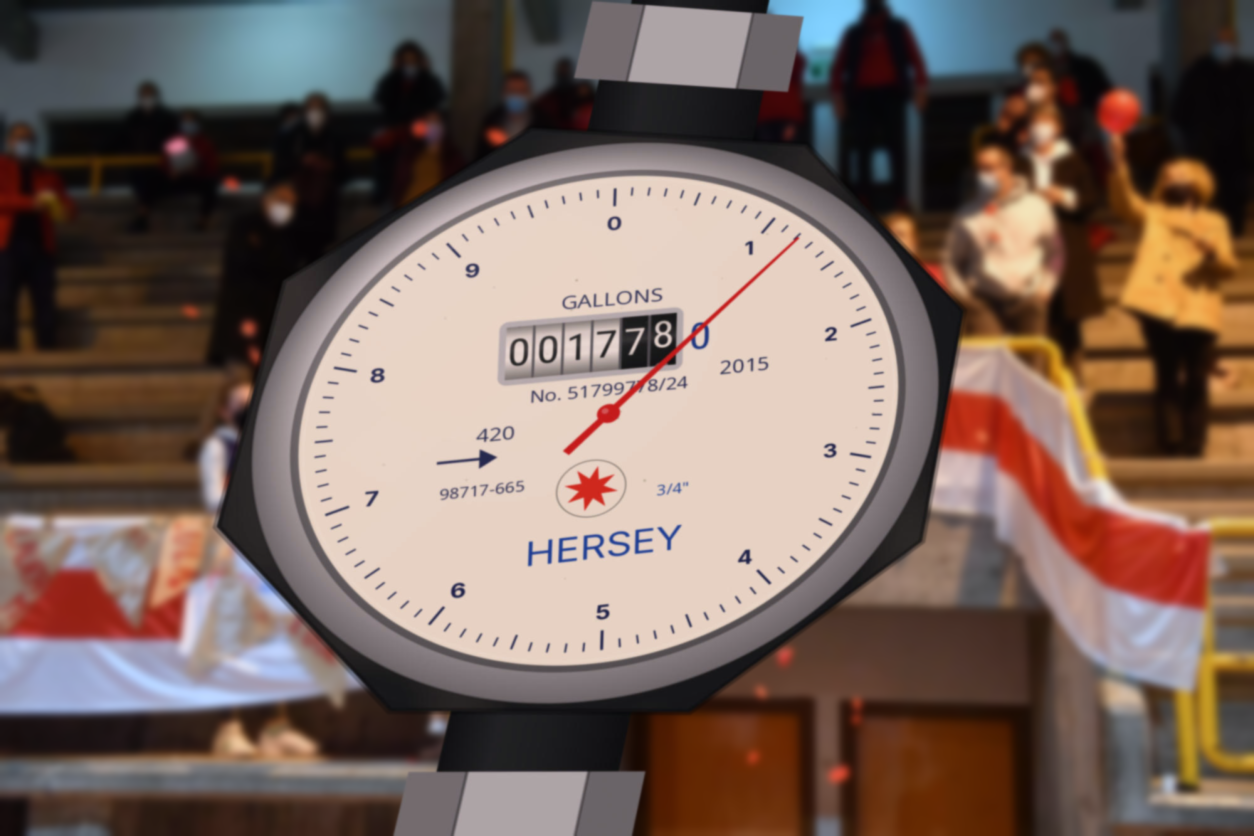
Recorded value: 17781.2 gal
